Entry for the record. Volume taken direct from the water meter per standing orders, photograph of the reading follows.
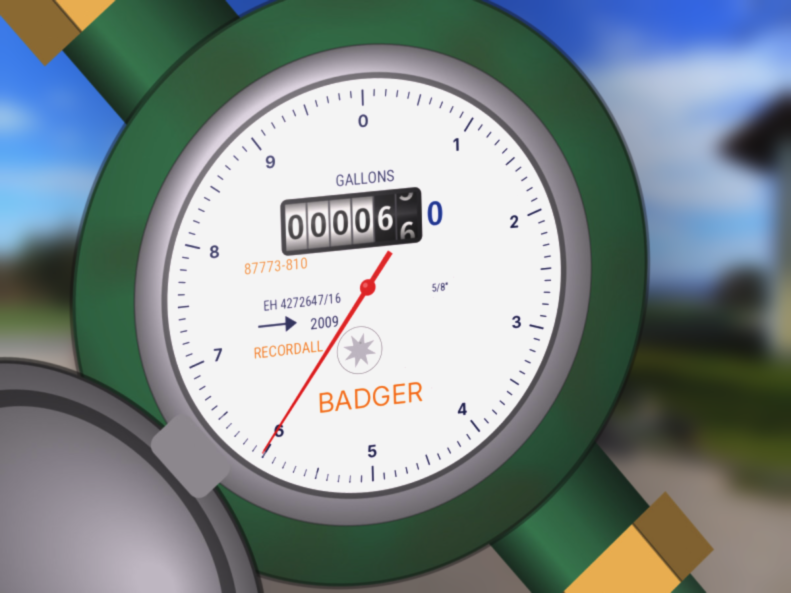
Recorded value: 656.0 gal
